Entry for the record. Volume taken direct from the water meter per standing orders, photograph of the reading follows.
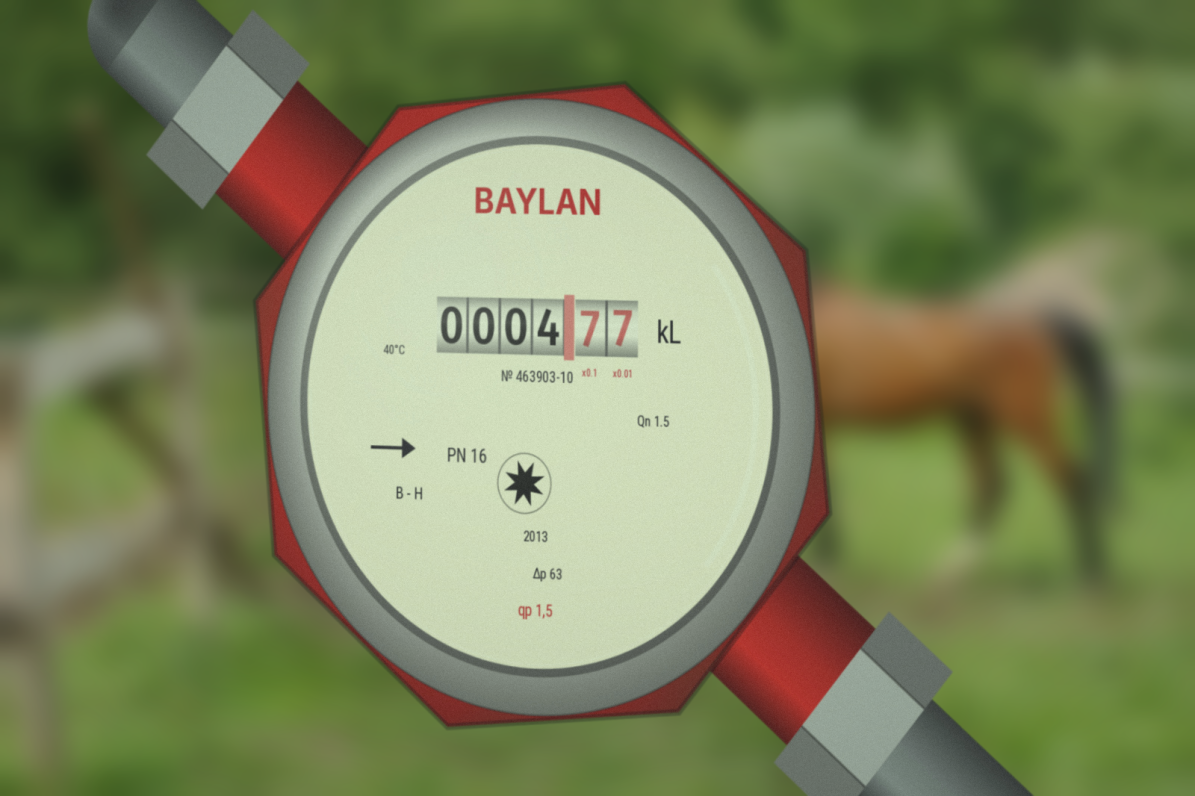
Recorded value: 4.77 kL
